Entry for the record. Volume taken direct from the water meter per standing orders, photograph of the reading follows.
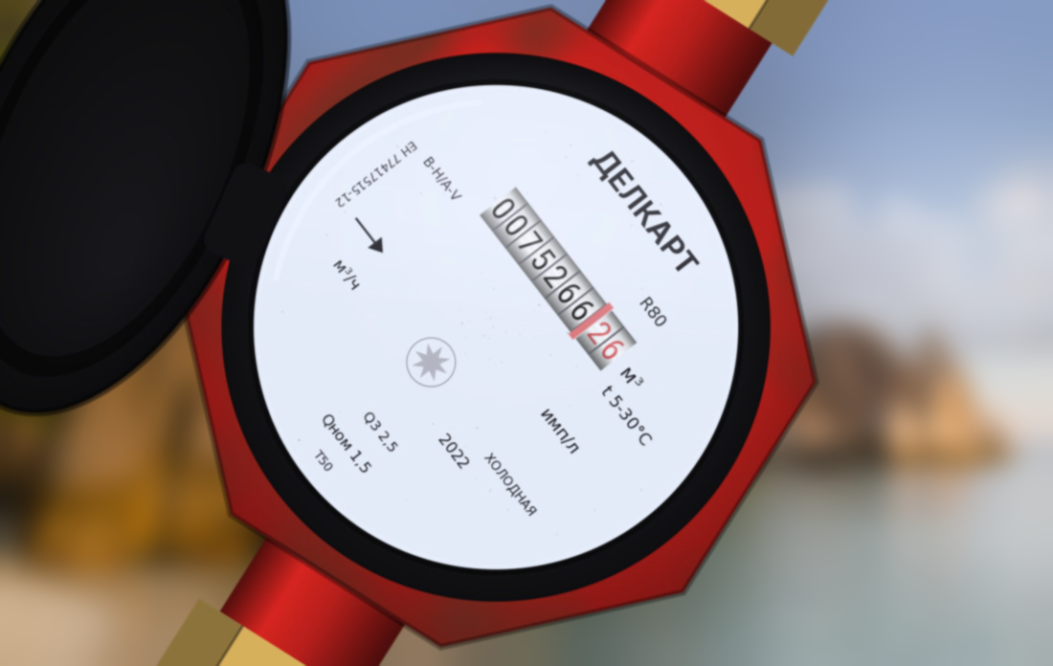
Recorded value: 75266.26 m³
